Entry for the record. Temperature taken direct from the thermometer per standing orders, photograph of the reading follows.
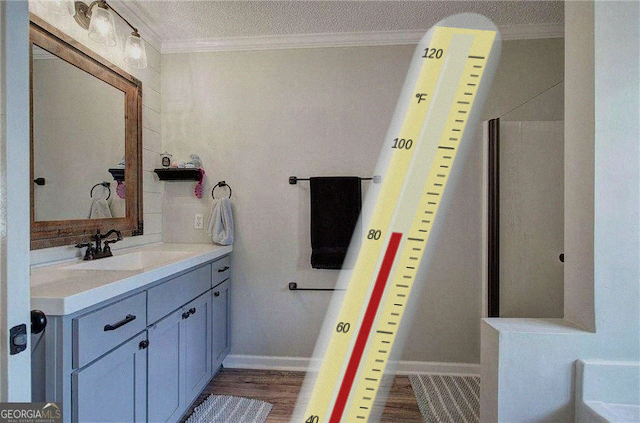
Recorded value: 81 °F
